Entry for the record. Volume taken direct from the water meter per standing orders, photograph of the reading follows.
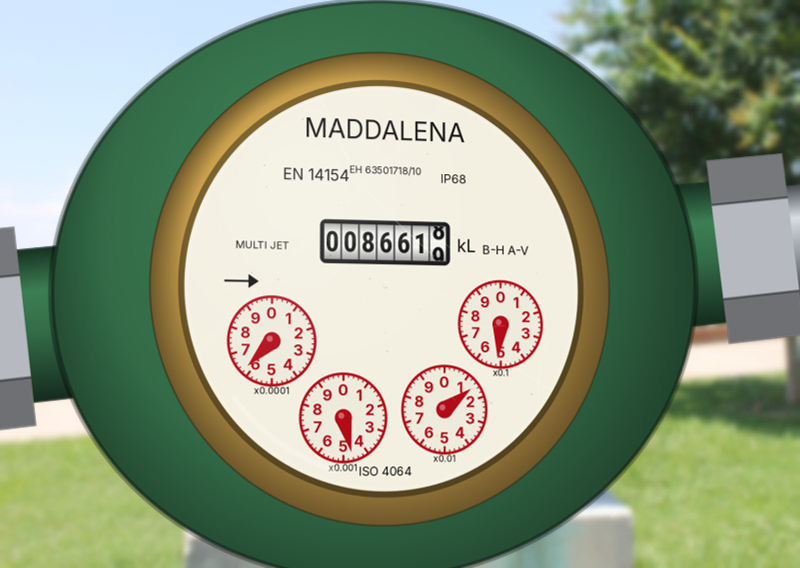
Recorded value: 86618.5146 kL
